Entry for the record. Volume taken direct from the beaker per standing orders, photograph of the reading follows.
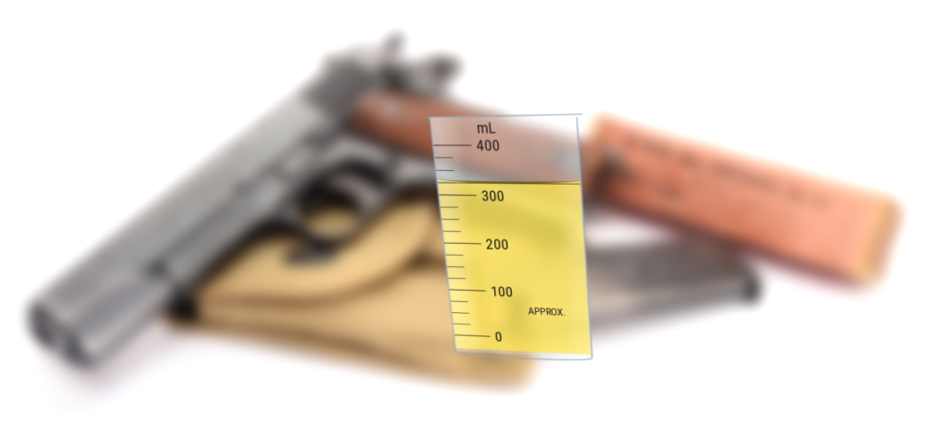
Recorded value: 325 mL
